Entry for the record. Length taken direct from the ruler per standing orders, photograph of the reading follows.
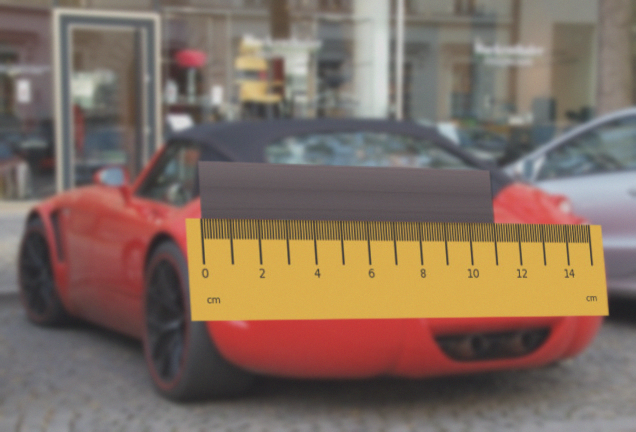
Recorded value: 11 cm
